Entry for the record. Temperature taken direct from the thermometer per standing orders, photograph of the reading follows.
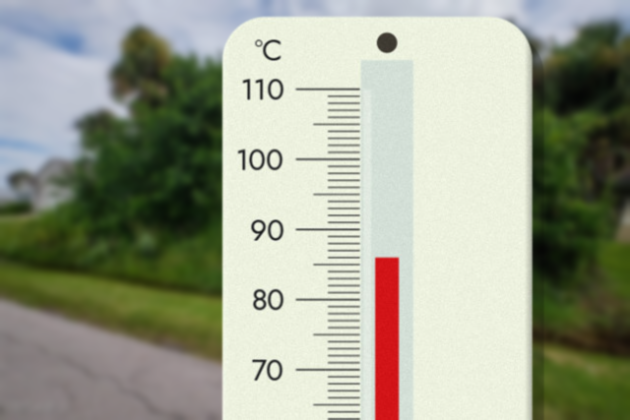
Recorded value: 86 °C
